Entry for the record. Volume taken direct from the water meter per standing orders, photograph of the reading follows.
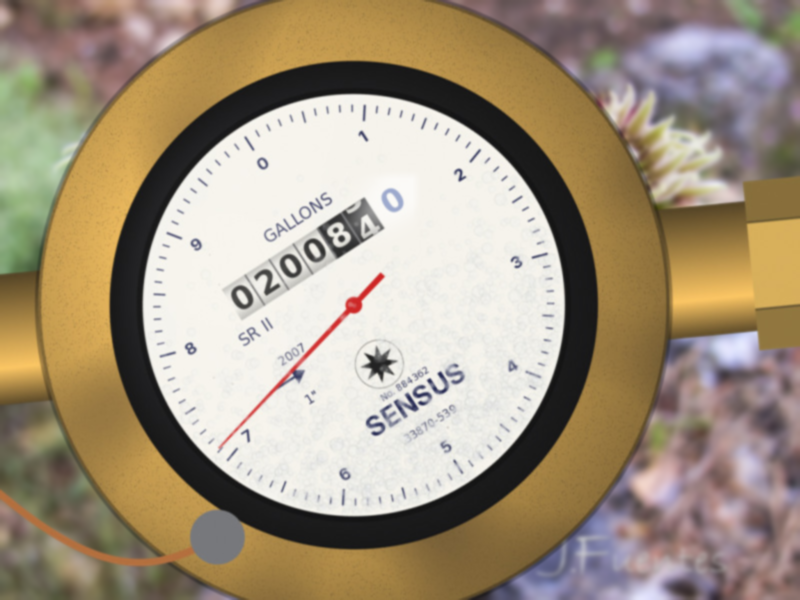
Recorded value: 200837.1 gal
